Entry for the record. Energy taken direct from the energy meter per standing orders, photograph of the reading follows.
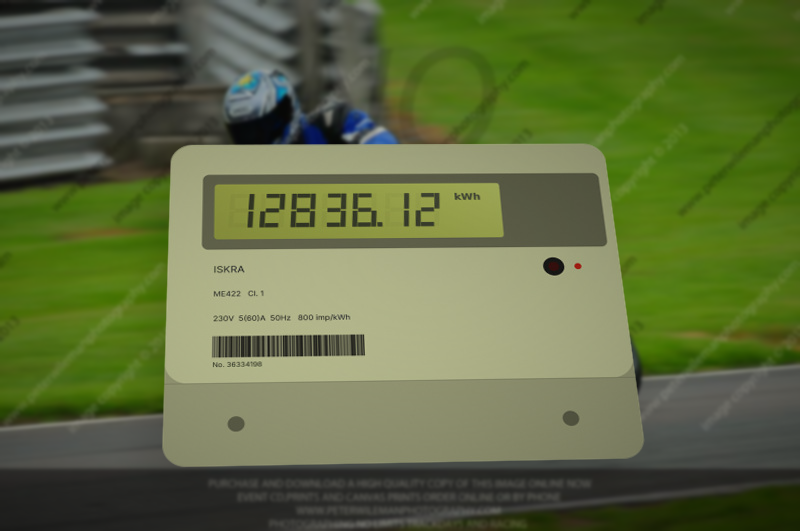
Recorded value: 12836.12 kWh
